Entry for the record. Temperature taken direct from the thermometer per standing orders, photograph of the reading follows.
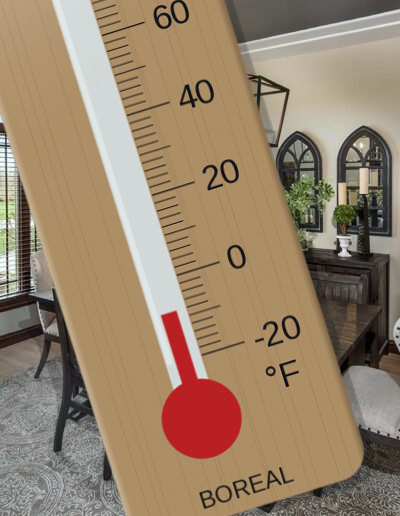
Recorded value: -8 °F
